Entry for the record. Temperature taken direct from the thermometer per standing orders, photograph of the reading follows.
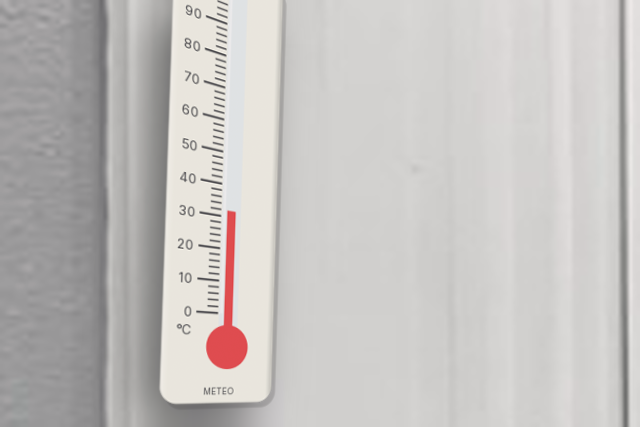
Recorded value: 32 °C
